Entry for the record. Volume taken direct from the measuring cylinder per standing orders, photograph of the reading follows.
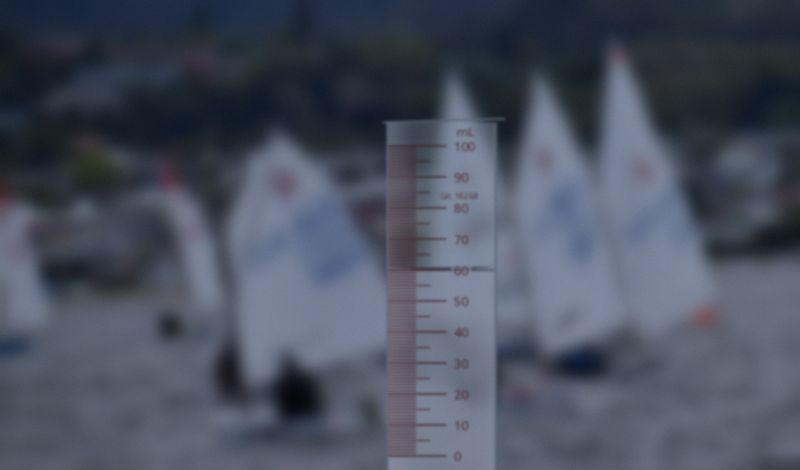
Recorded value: 60 mL
